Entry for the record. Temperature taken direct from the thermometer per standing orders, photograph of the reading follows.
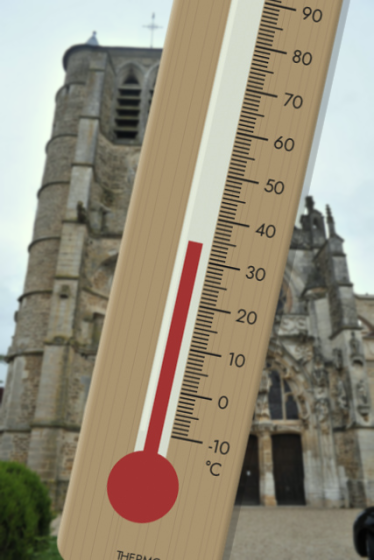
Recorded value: 34 °C
